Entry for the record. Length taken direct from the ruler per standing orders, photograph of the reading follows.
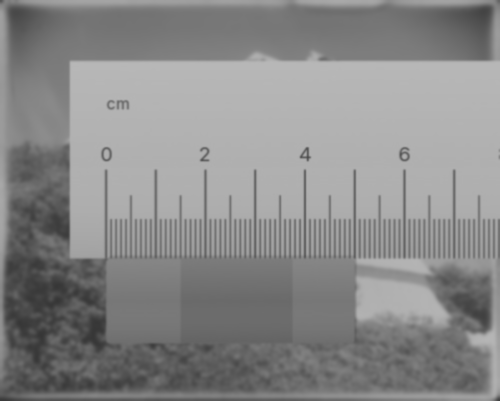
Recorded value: 5 cm
